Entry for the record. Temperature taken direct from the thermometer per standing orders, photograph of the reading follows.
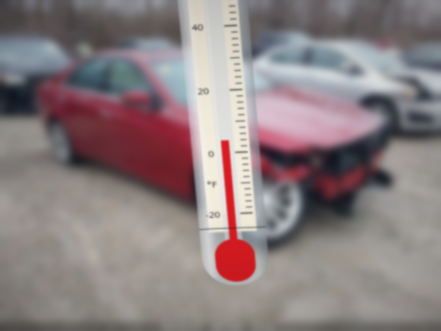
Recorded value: 4 °F
